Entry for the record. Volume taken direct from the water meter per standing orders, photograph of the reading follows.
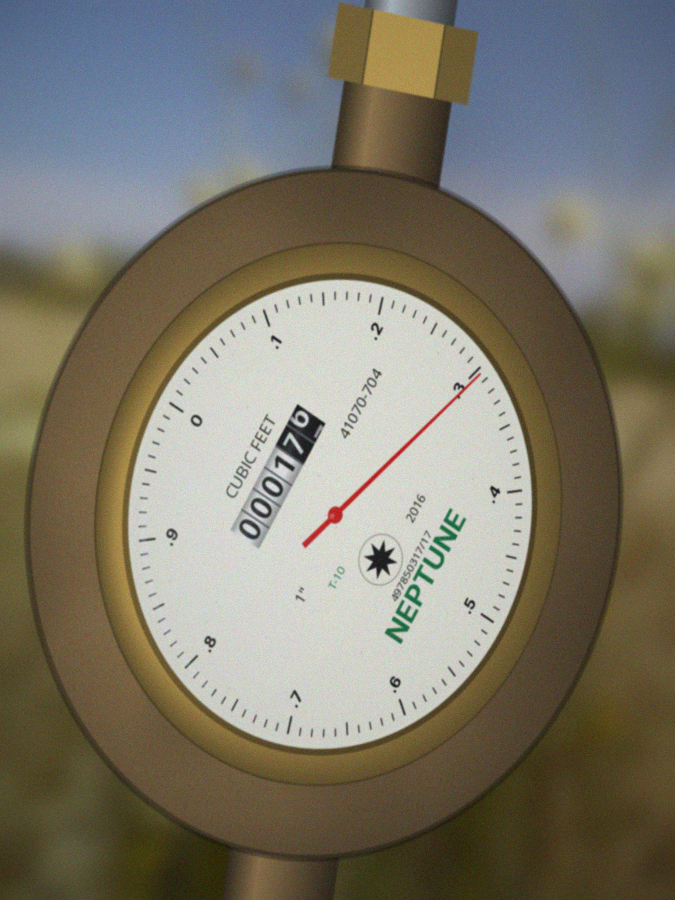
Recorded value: 176.30 ft³
